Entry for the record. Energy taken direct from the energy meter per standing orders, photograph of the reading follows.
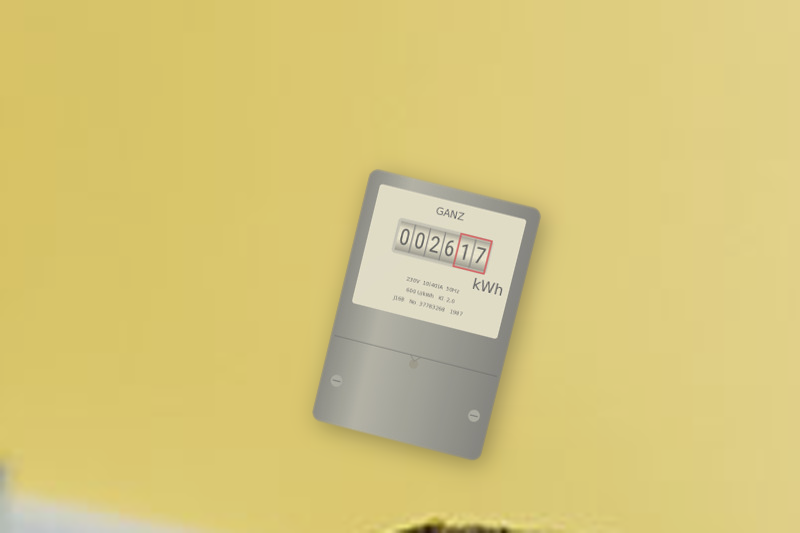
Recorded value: 26.17 kWh
